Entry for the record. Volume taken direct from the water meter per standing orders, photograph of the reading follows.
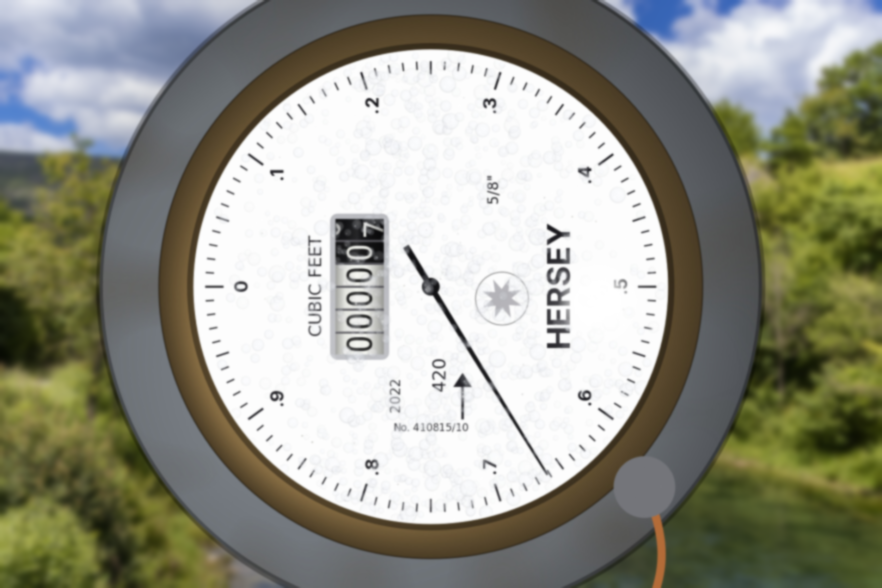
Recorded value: 6.66 ft³
